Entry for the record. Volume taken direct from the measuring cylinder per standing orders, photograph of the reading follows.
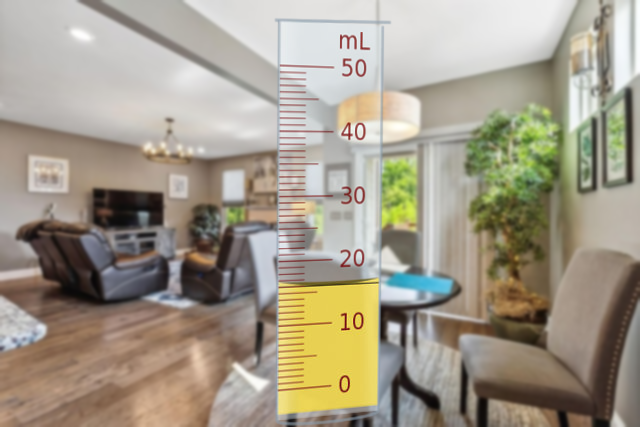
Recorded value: 16 mL
